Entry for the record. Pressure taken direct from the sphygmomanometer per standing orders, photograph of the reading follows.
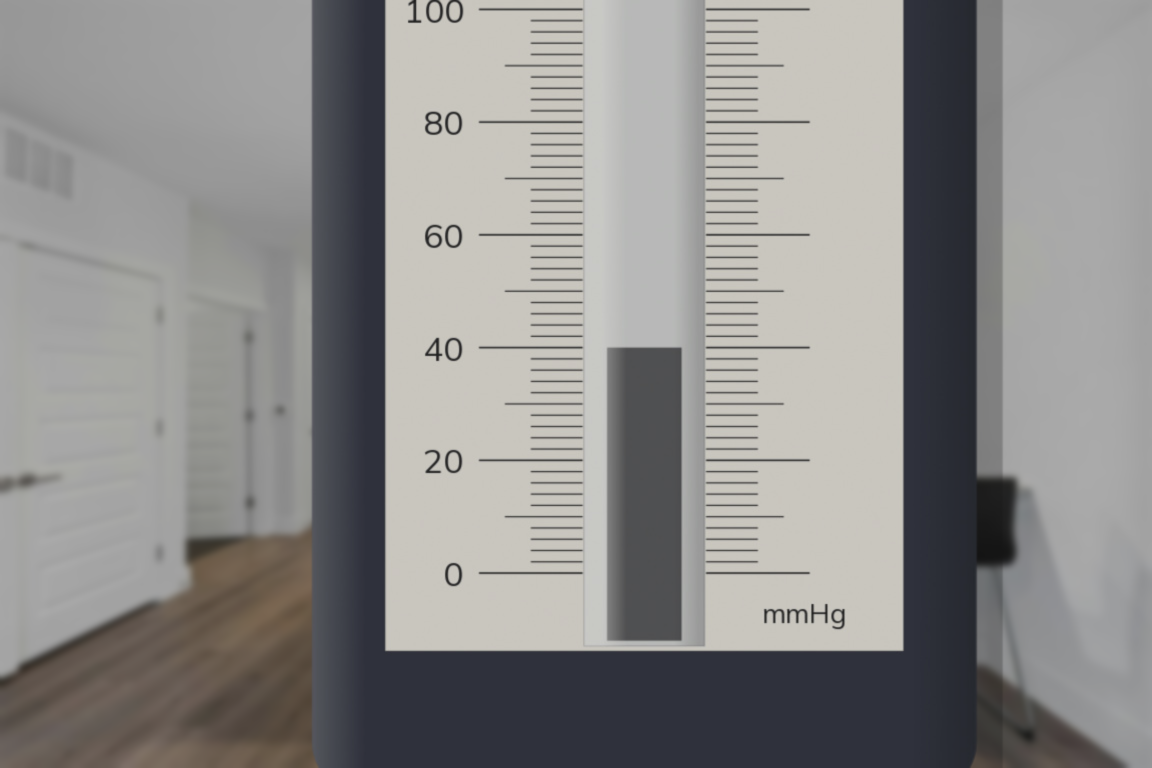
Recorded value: 40 mmHg
